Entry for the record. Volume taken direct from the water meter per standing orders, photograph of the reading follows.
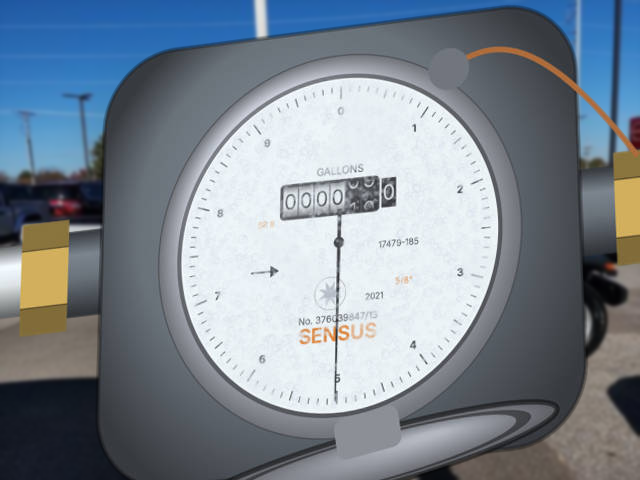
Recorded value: 95.0 gal
